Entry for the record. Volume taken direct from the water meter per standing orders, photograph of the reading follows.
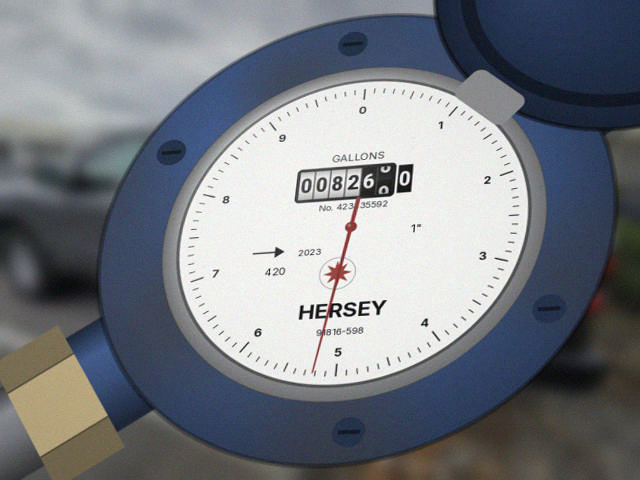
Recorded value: 82685.2 gal
